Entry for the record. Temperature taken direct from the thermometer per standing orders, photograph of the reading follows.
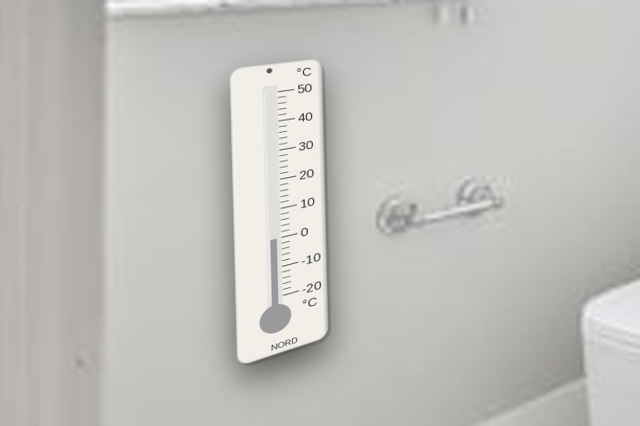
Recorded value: 0 °C
